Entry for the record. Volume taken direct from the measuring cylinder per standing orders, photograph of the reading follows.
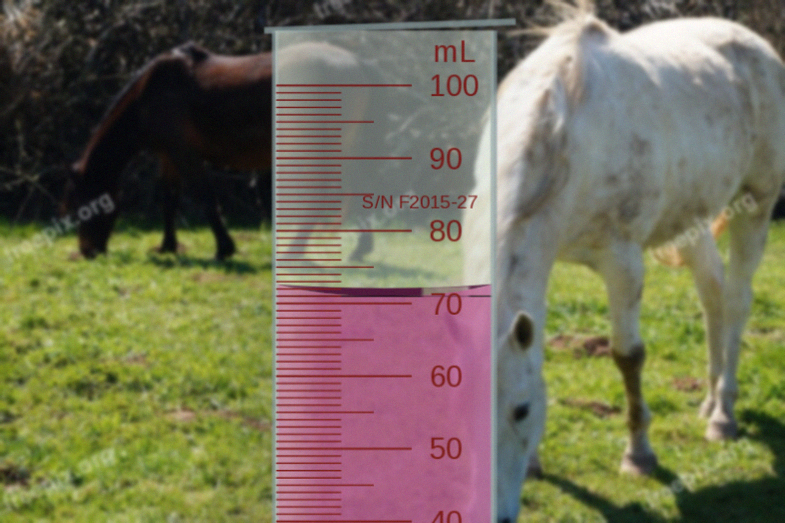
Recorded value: 71 mL
